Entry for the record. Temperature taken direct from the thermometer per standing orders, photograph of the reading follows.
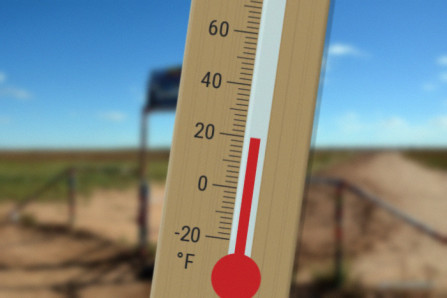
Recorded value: 20 °F
